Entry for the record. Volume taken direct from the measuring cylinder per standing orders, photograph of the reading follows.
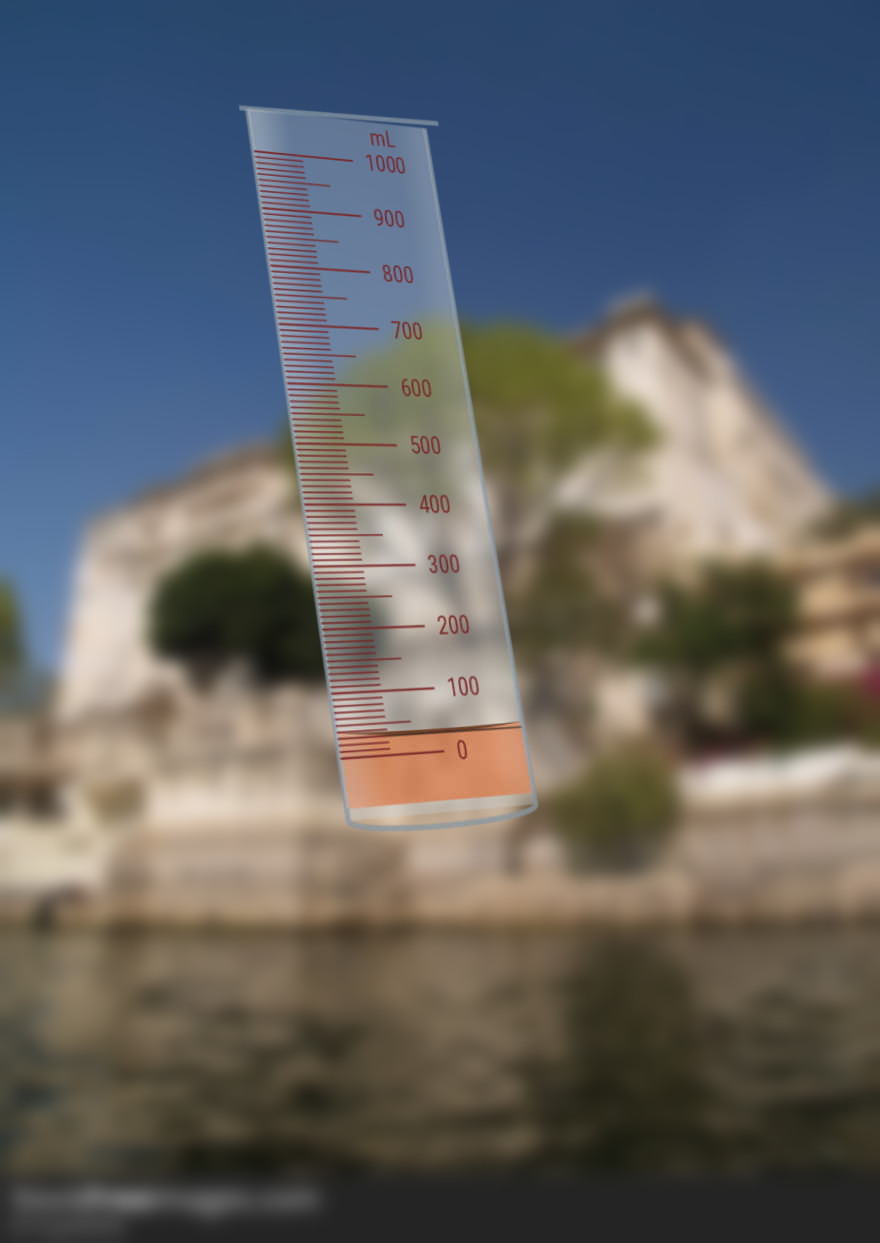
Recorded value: 30 mL
